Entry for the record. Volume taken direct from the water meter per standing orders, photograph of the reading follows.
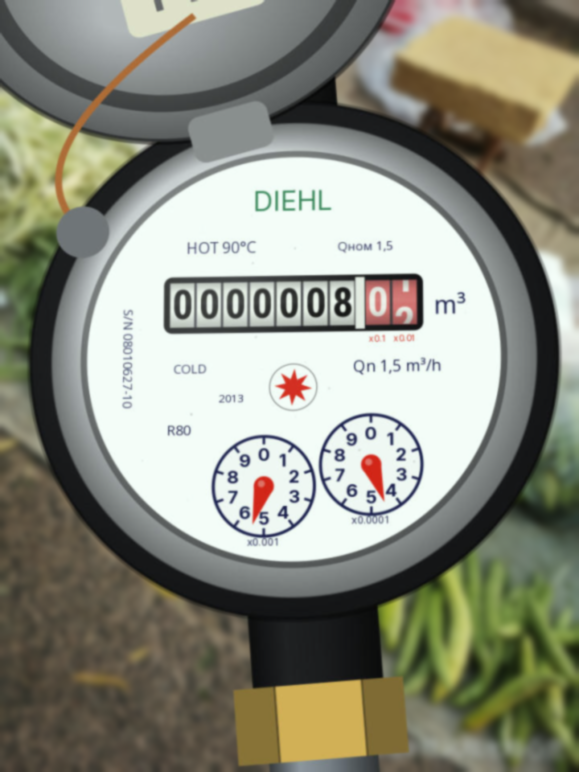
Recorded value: 8.0154 m³
